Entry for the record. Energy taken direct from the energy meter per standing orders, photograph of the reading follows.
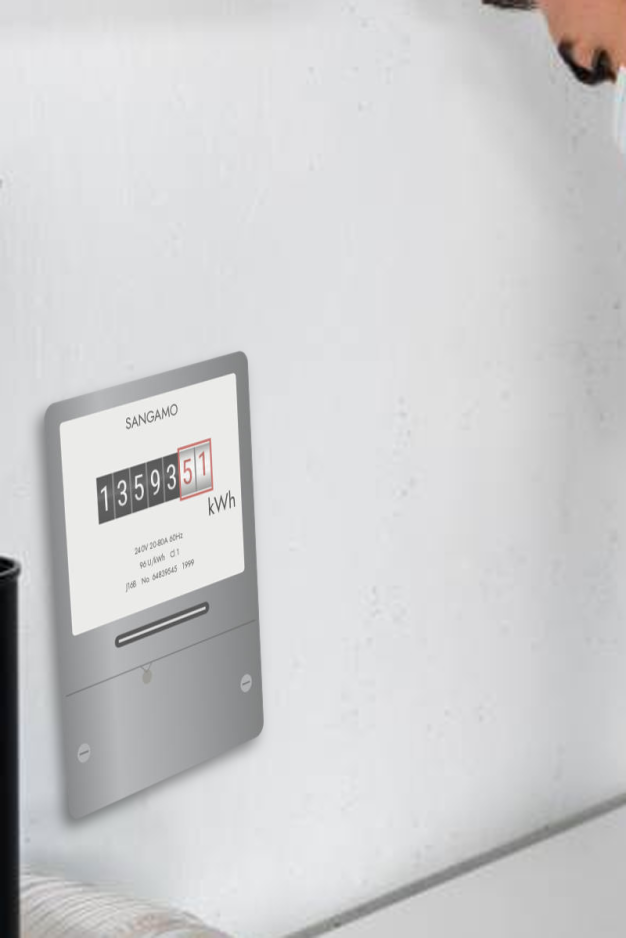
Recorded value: 13593.51 kWh
